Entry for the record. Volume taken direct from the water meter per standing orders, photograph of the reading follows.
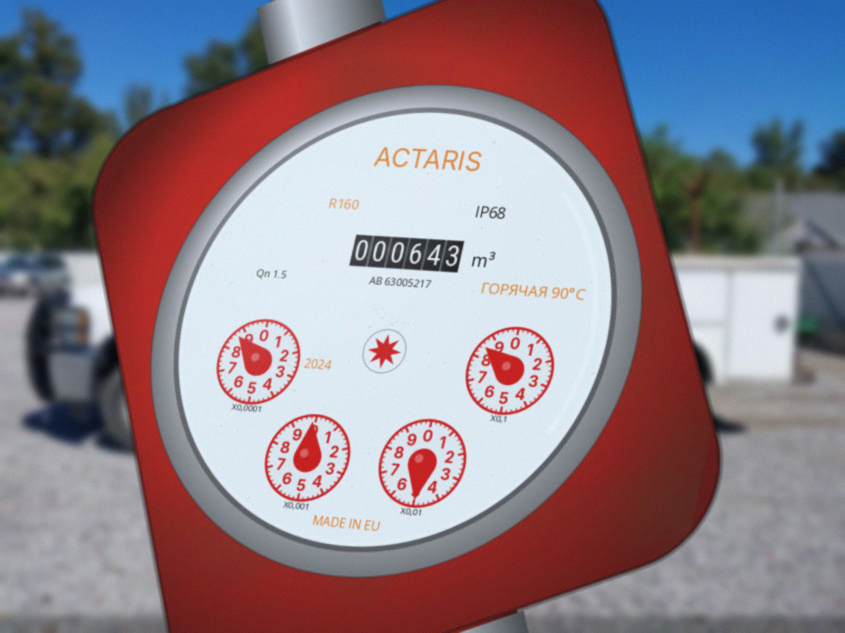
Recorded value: 643.8498 m³
